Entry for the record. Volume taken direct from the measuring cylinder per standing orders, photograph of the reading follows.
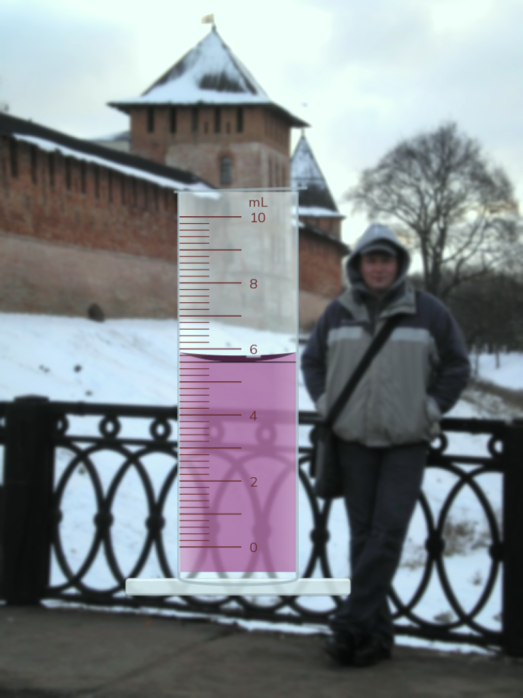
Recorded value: 5.6 mL
